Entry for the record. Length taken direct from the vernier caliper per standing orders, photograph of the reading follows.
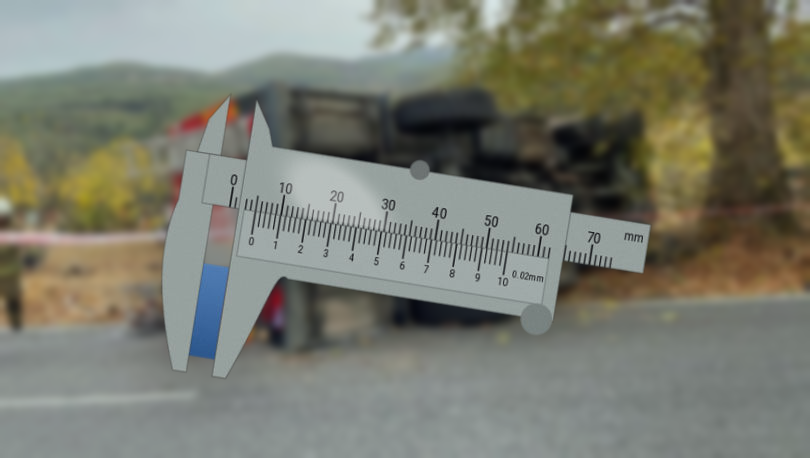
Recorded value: 5.0 mm
